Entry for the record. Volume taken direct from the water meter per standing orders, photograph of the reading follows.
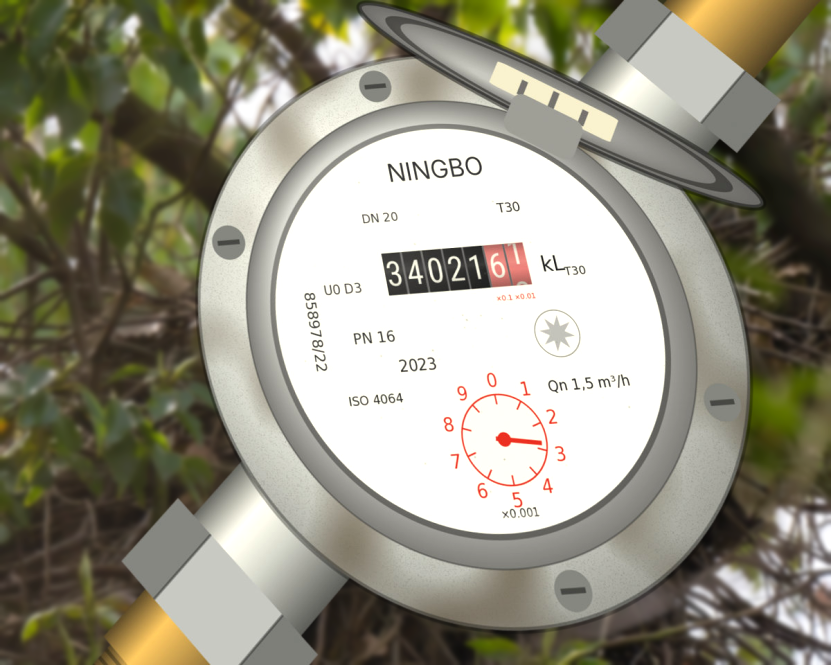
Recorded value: 34021.612 kL
